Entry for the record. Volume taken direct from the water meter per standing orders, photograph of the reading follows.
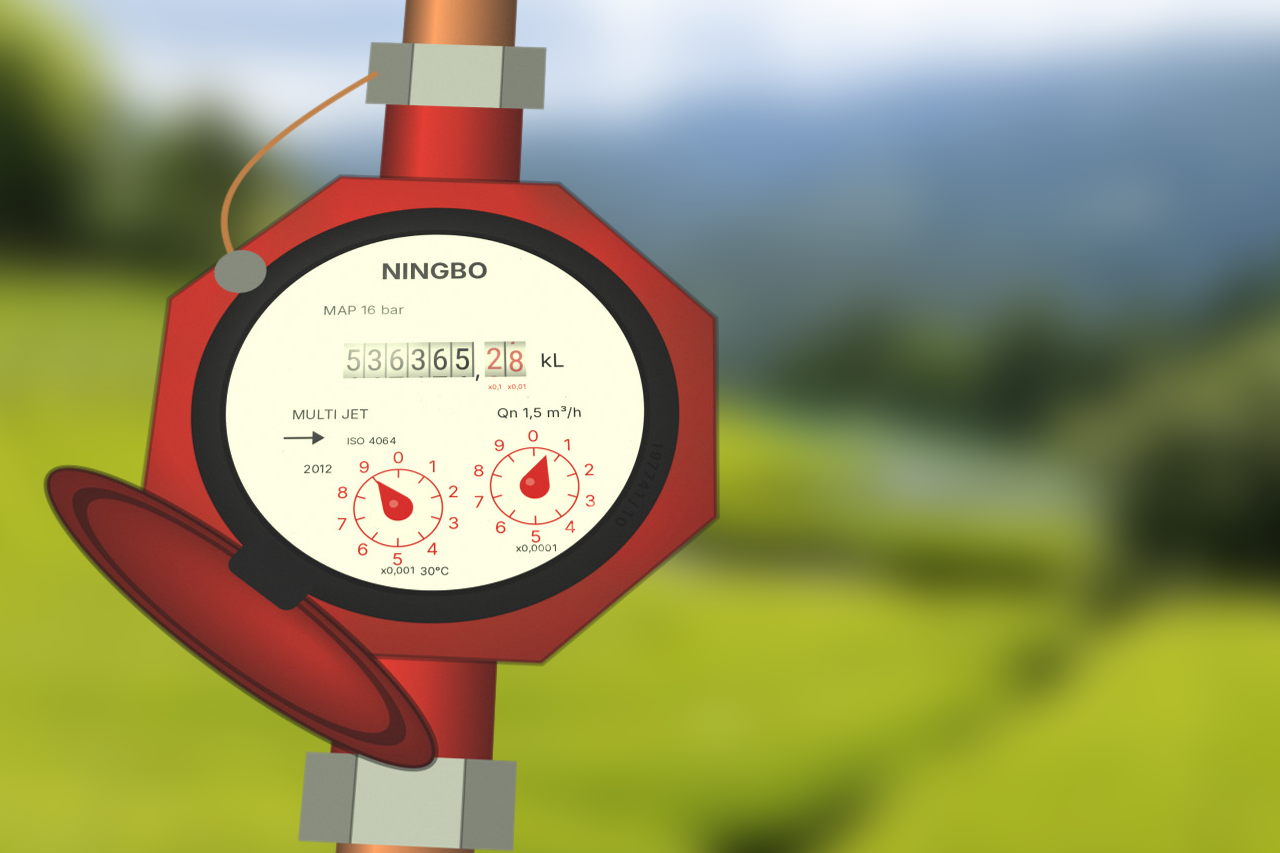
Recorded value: 536365.2790 kL
